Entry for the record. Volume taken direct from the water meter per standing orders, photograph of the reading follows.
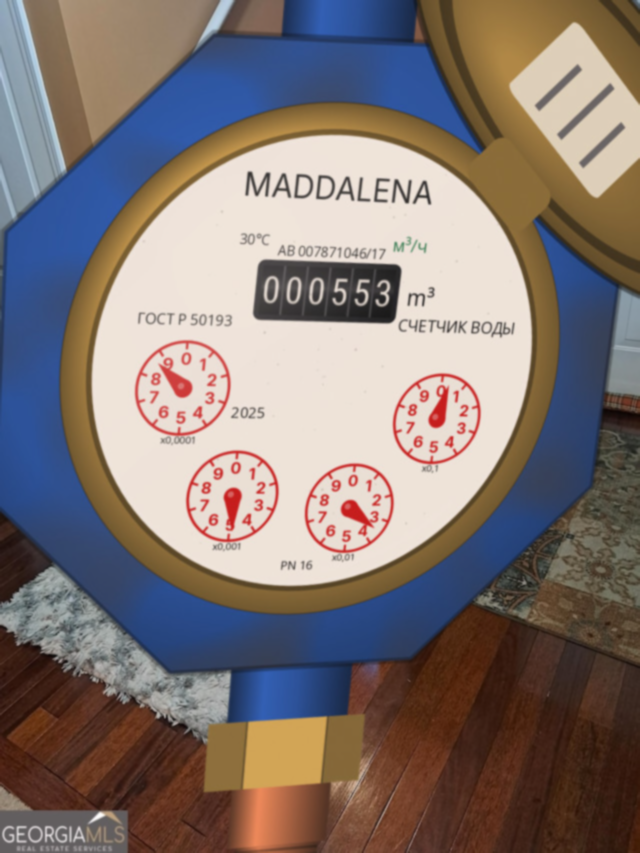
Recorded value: 553.0348 m³
